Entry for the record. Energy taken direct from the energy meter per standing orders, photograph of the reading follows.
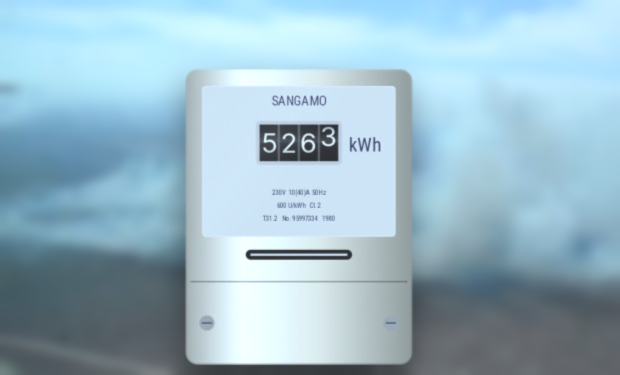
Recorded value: 5263 kWh
